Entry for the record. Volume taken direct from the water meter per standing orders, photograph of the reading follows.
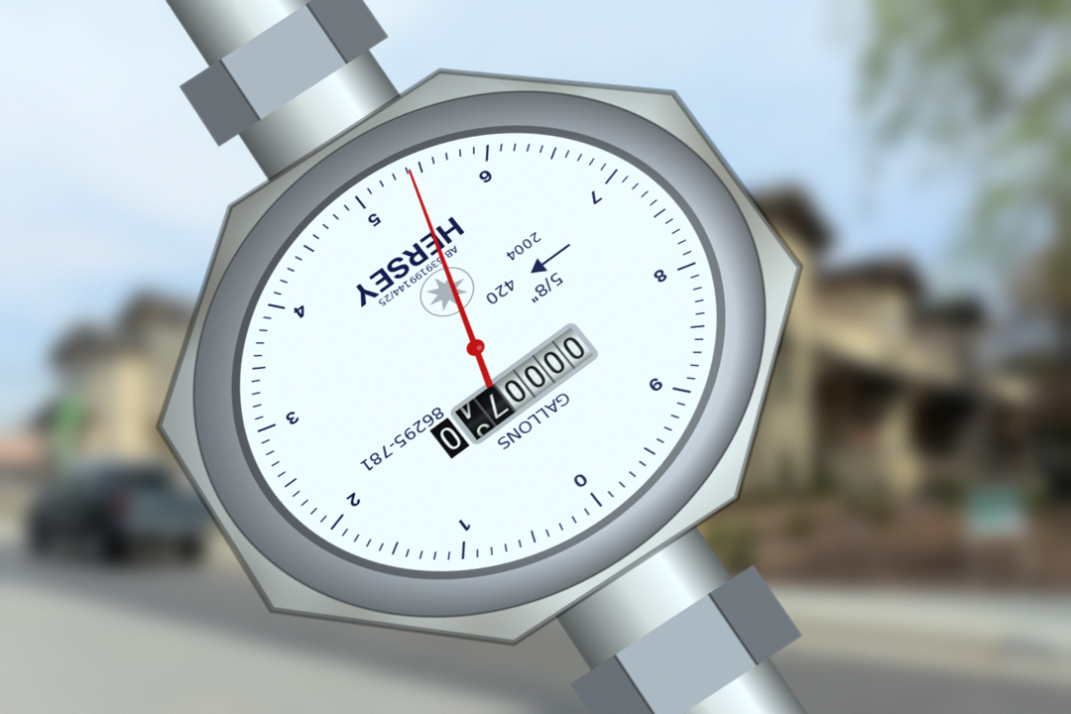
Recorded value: 735.4 gal
